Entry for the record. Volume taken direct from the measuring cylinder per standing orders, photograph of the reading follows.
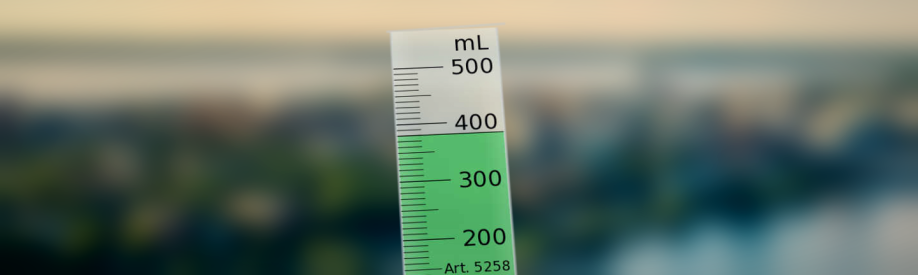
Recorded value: 380 mL
